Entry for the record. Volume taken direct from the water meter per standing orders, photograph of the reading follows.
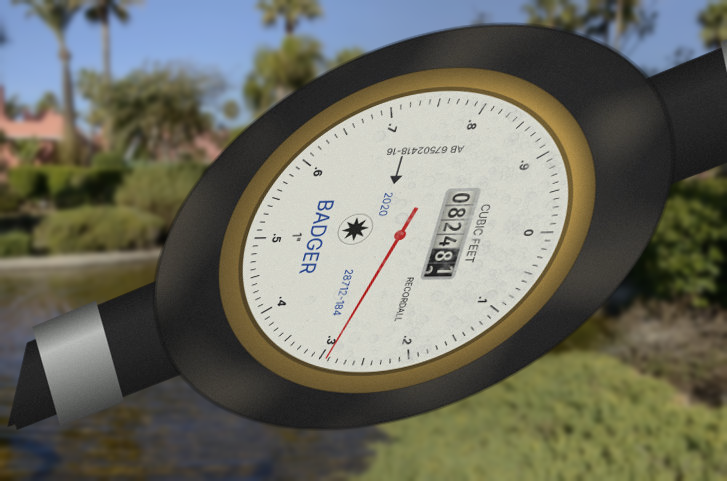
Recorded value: 82481.29 ft³
